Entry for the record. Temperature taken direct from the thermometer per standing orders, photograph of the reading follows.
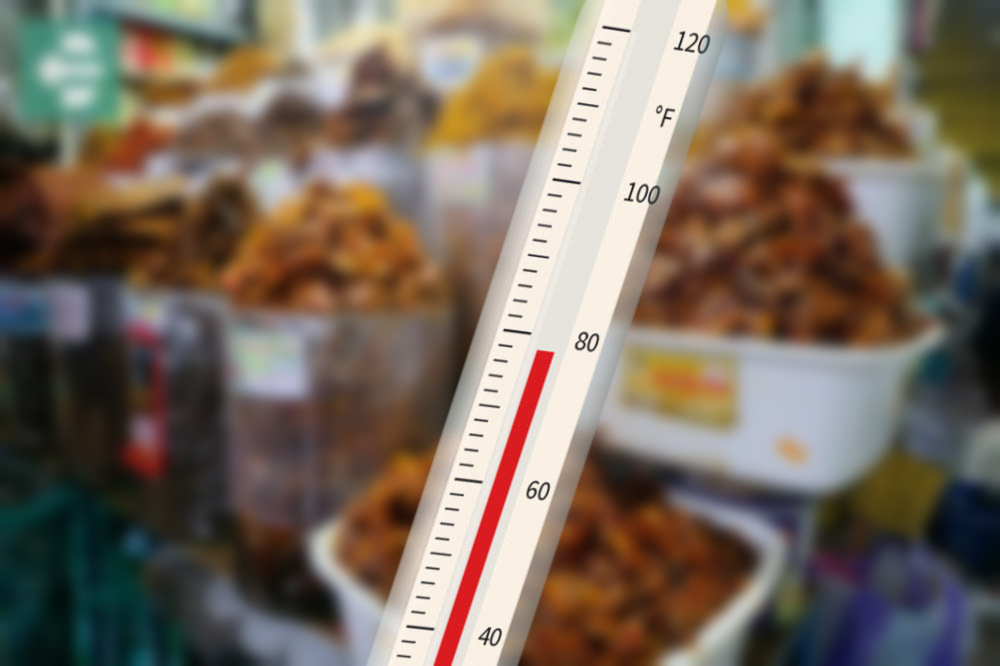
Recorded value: 78 °F
